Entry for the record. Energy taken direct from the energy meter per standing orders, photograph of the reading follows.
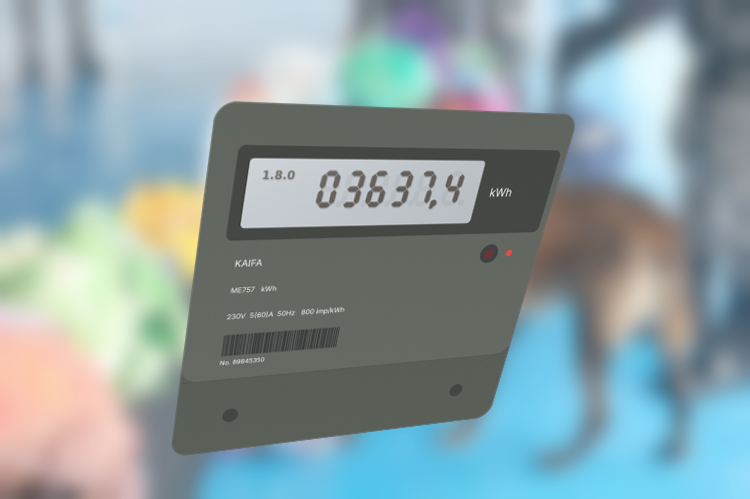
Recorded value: 3637.4 kWh
